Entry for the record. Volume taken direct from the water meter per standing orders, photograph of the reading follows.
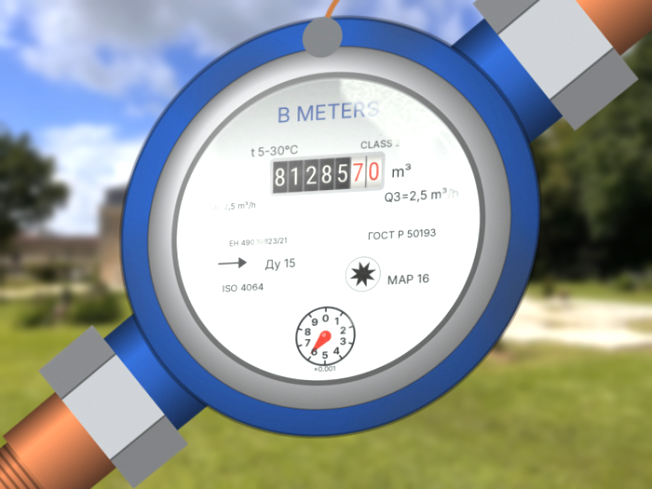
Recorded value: 81285.706 m³
